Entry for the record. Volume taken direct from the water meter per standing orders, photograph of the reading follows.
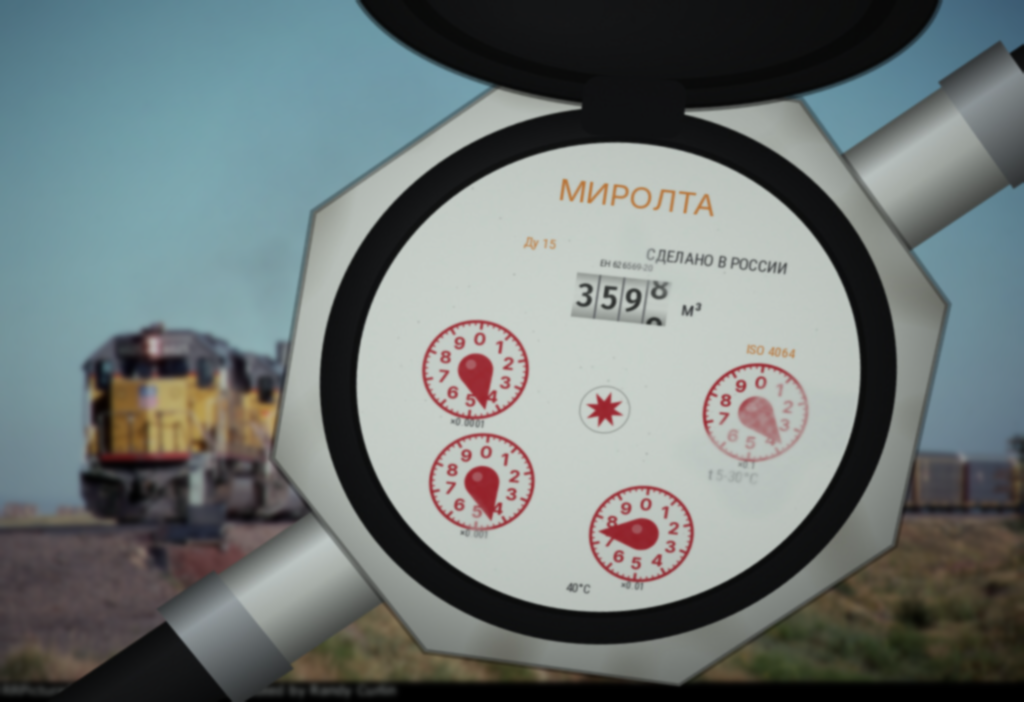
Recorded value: 3598.3744 m³
